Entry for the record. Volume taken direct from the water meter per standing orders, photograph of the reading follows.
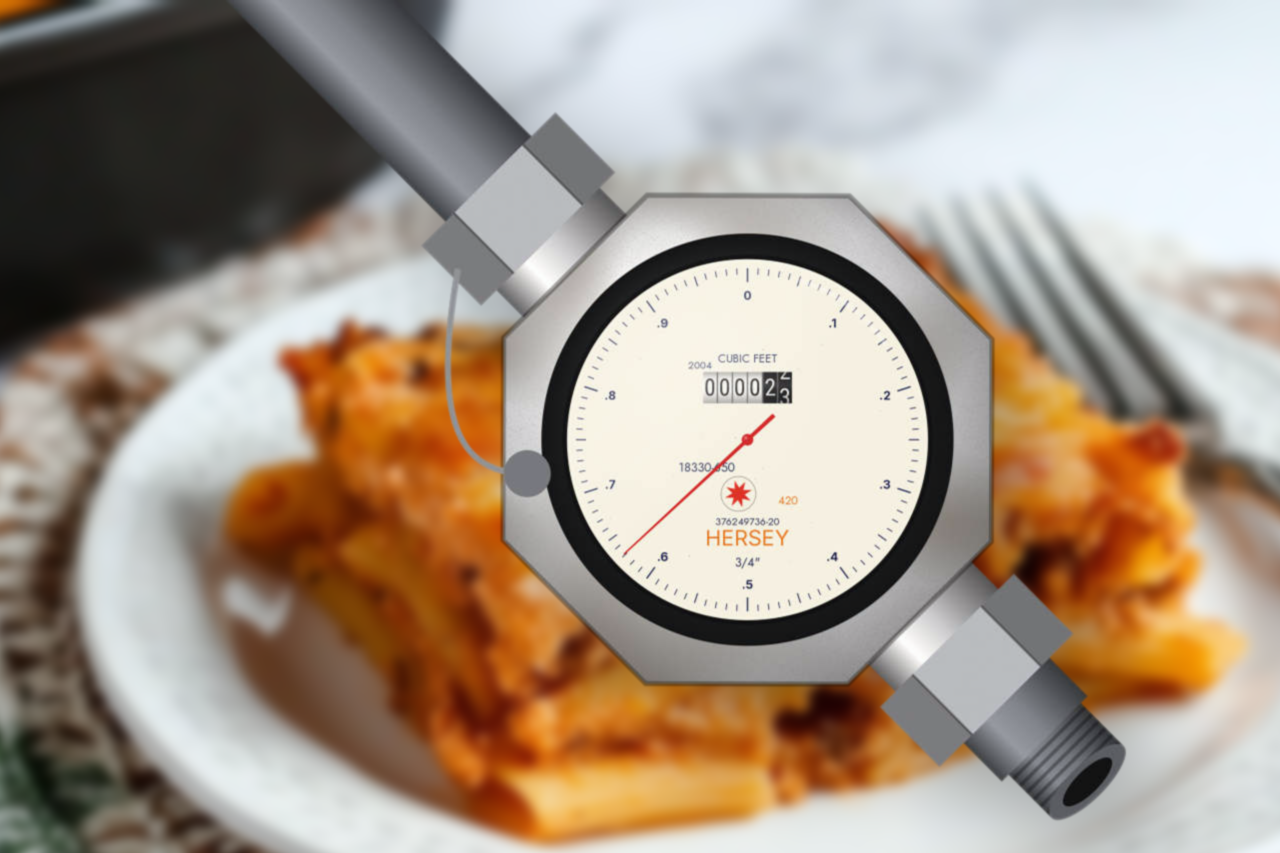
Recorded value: 22.63 ft³
